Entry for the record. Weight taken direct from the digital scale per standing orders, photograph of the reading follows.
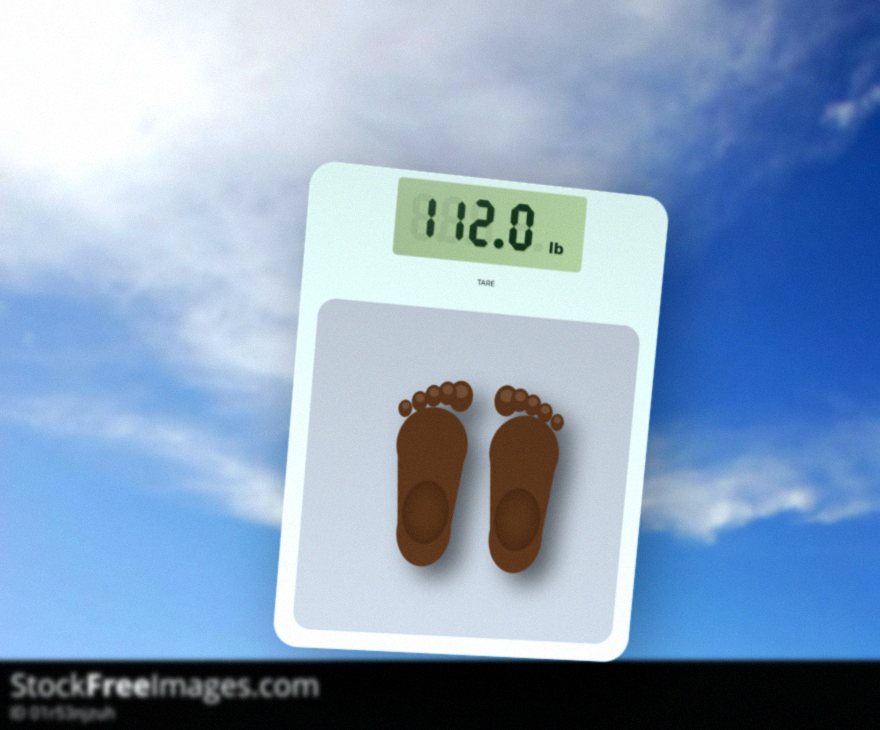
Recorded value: 112.0 lb
